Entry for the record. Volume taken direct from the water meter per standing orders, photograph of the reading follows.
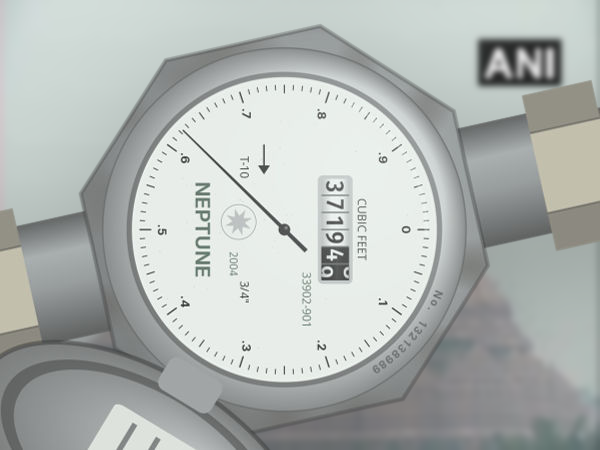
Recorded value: 371948.62 ft³
